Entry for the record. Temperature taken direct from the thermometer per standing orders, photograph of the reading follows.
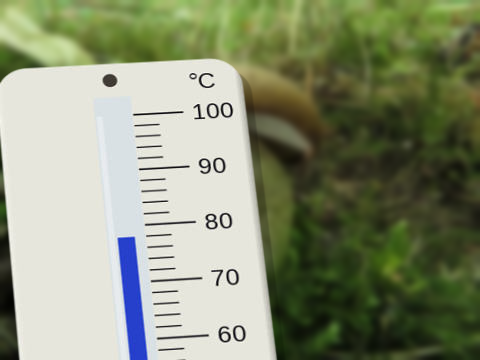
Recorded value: 78 °C
